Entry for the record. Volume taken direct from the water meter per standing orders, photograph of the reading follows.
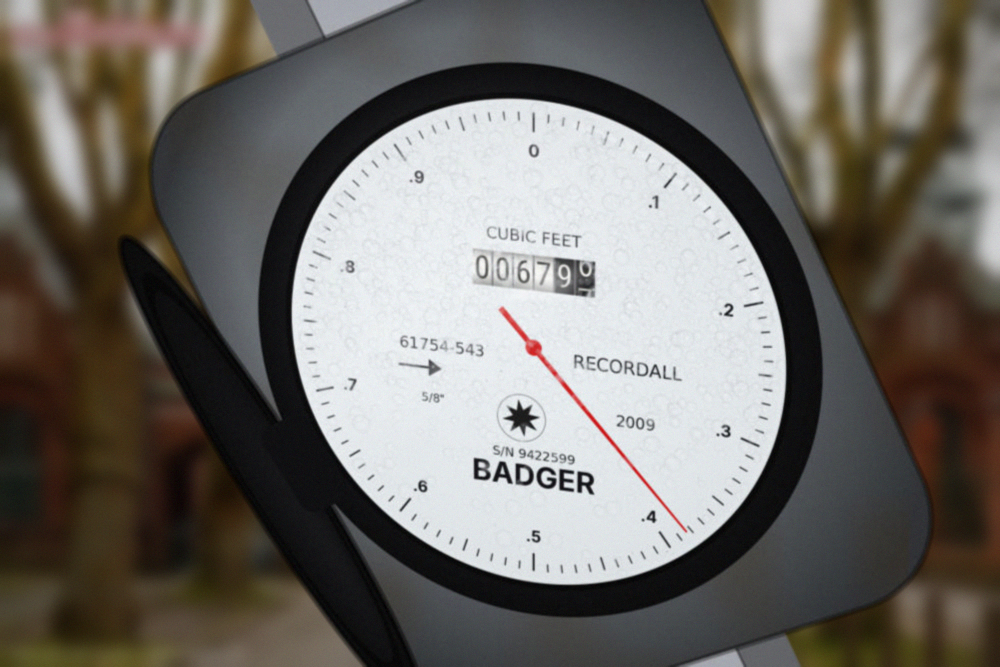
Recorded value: 6796.38 ft³
